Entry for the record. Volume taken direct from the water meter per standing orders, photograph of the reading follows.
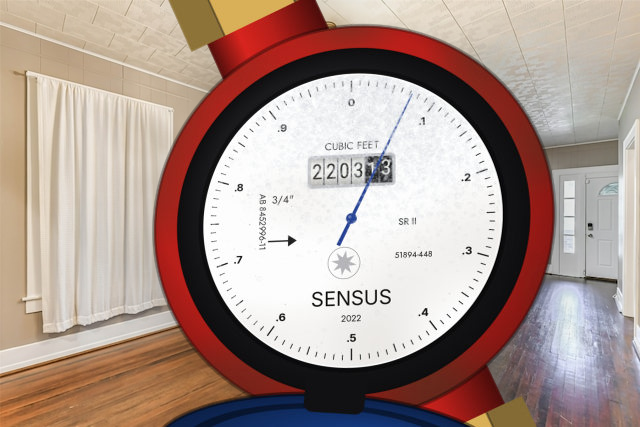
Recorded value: 220313.07 ft³
